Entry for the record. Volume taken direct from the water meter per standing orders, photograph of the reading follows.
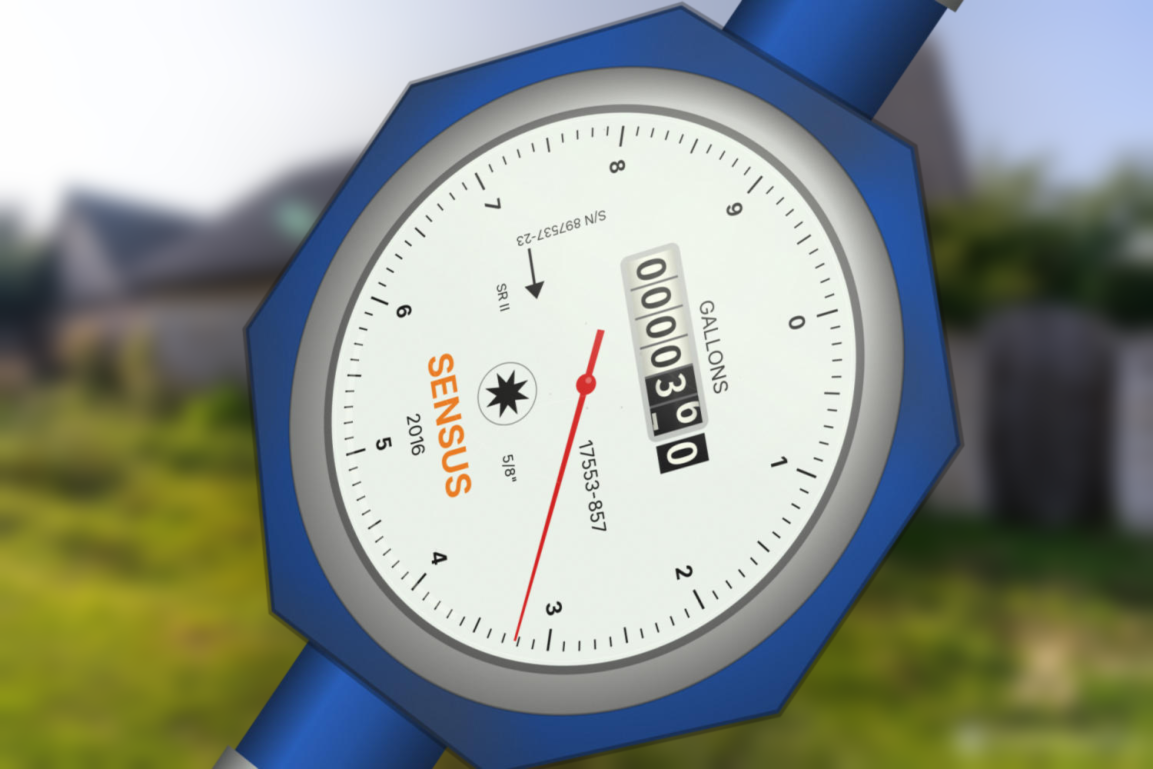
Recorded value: 363.2 gal
